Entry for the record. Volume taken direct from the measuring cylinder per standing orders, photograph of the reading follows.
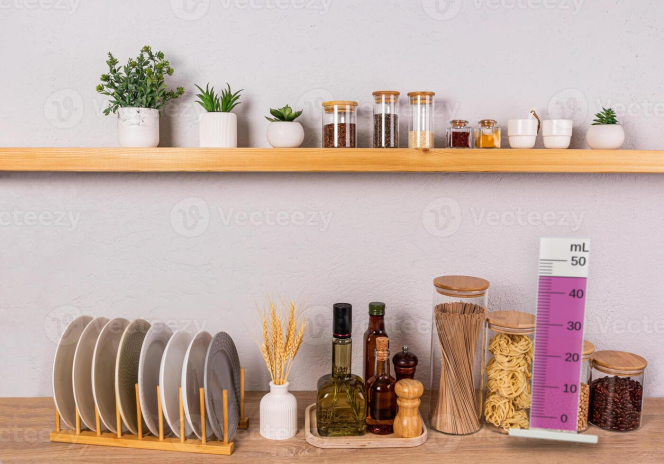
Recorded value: 45 mL
